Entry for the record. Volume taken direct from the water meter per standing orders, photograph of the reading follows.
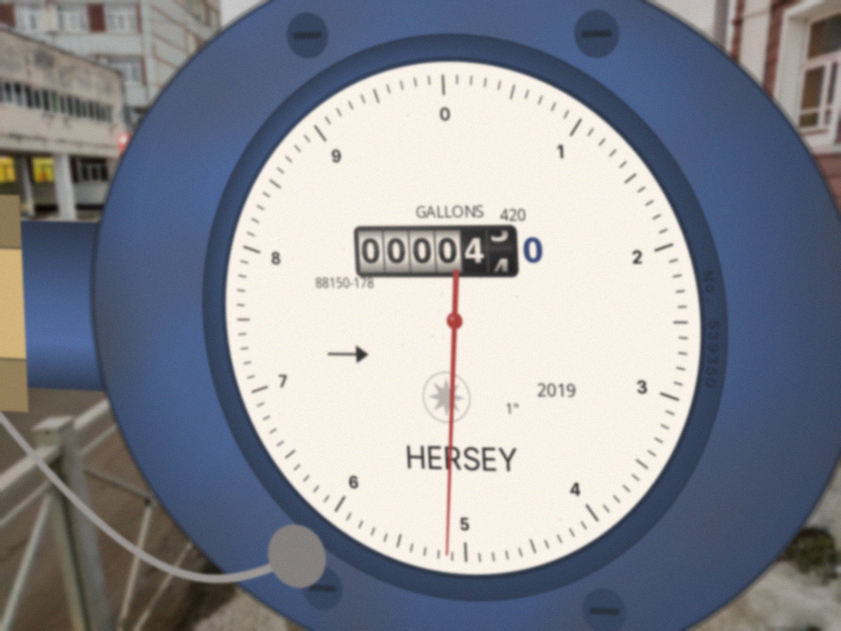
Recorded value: 435.1 gal
